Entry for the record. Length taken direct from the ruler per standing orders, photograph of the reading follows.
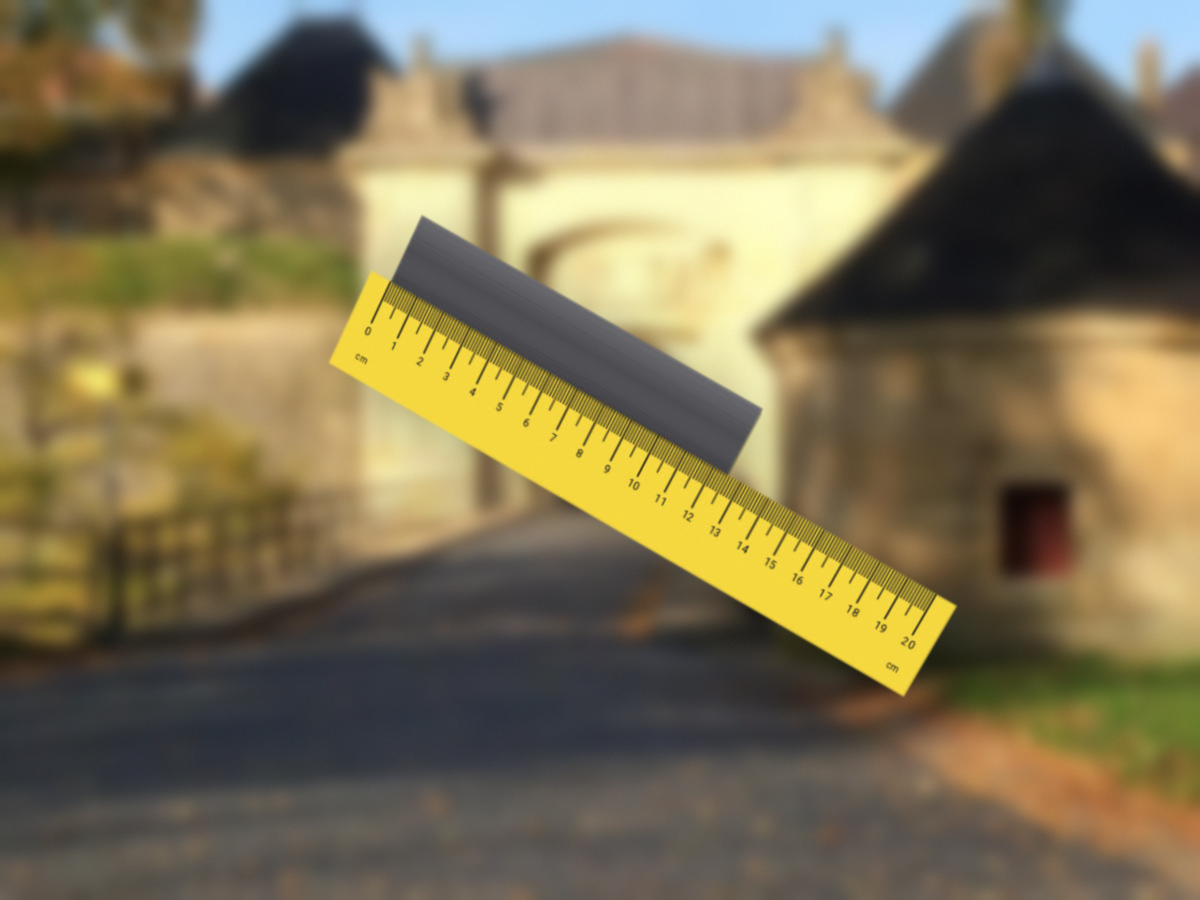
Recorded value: 12.5 cm
